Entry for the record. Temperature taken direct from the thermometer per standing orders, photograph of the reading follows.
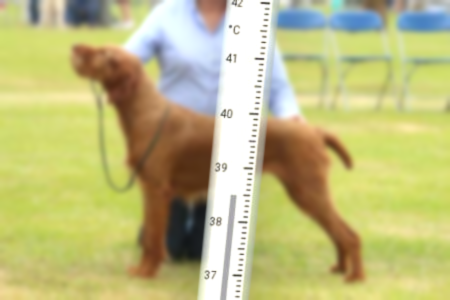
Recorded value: 38.5 °C
